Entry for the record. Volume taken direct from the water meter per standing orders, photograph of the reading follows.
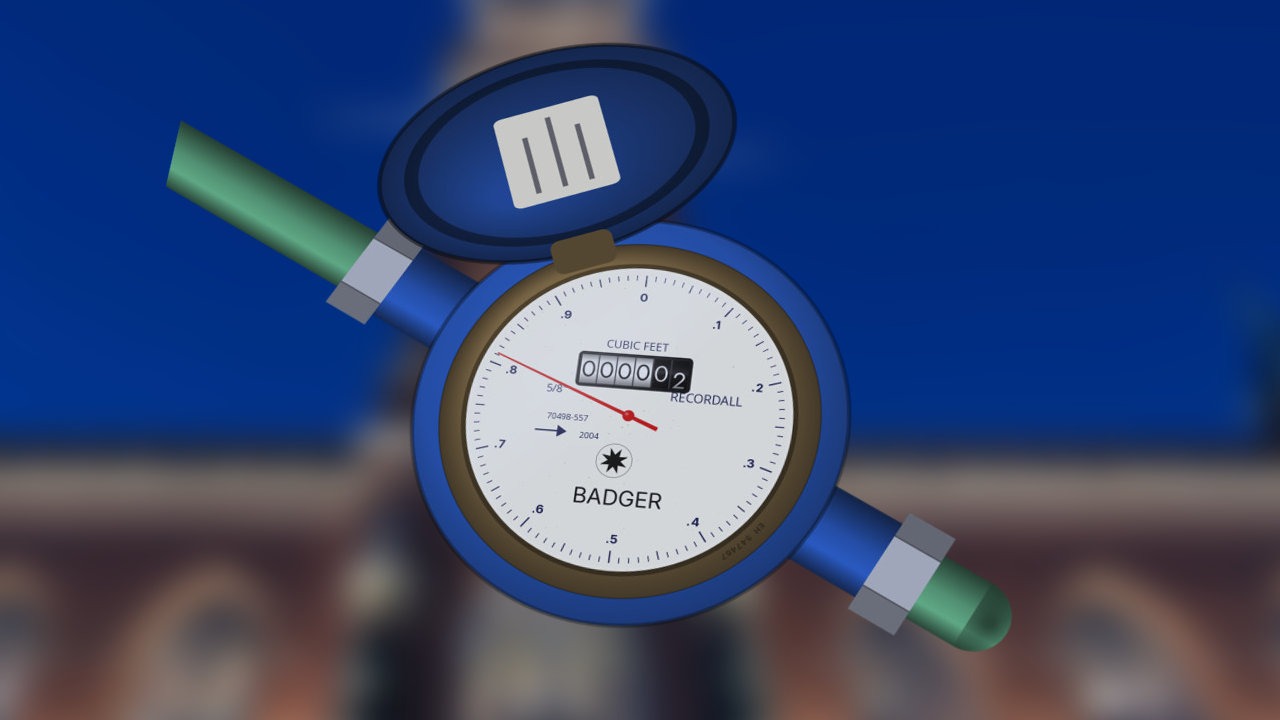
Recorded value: 1.81 ft³
